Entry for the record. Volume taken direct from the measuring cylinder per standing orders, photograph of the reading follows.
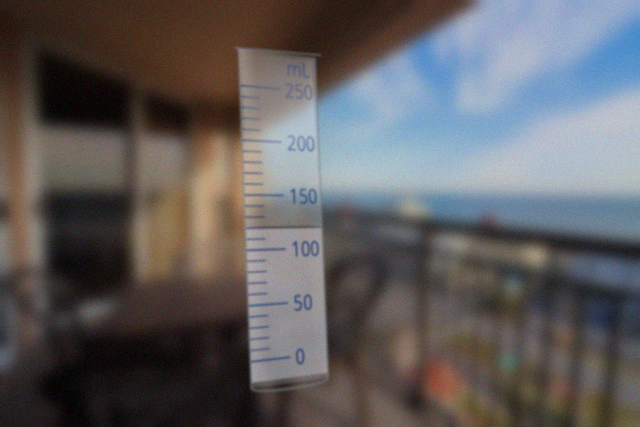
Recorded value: 120 mL
